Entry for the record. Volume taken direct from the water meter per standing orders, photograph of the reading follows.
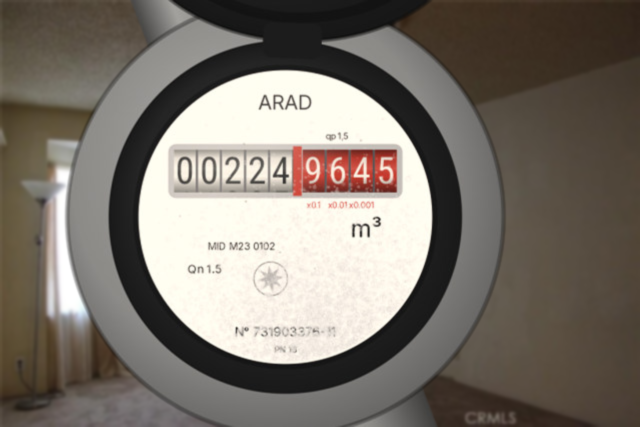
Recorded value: 224.9645 m³
